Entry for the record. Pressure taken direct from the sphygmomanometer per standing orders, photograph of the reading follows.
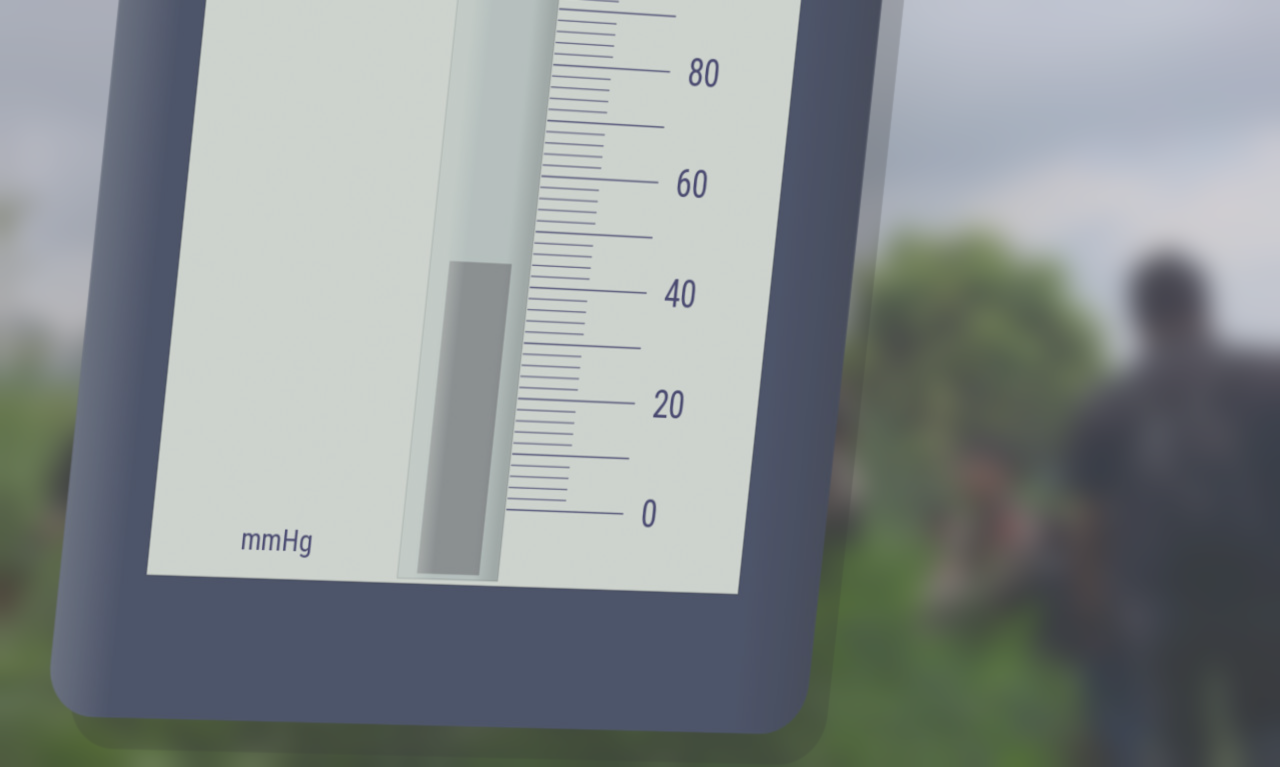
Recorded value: 44 mmHg
